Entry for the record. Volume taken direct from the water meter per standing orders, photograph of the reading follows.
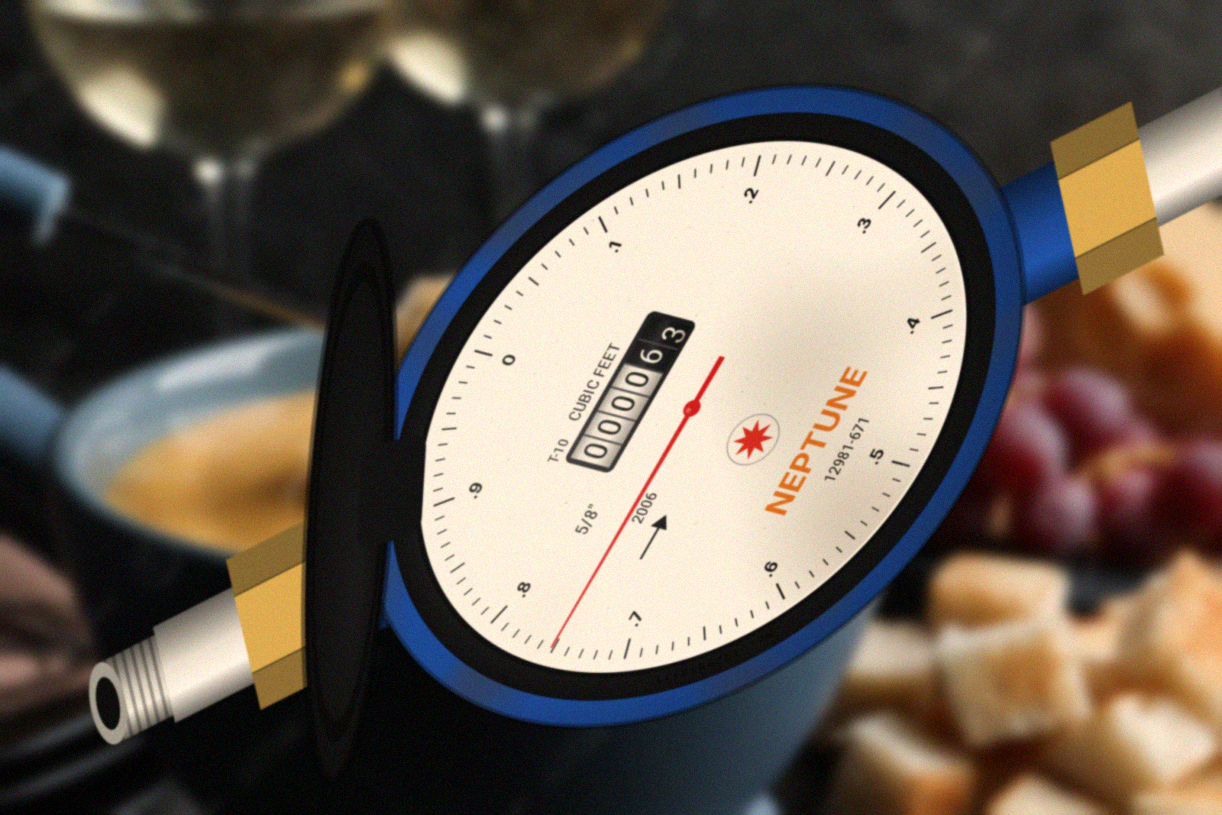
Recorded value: 62.75 ft³
